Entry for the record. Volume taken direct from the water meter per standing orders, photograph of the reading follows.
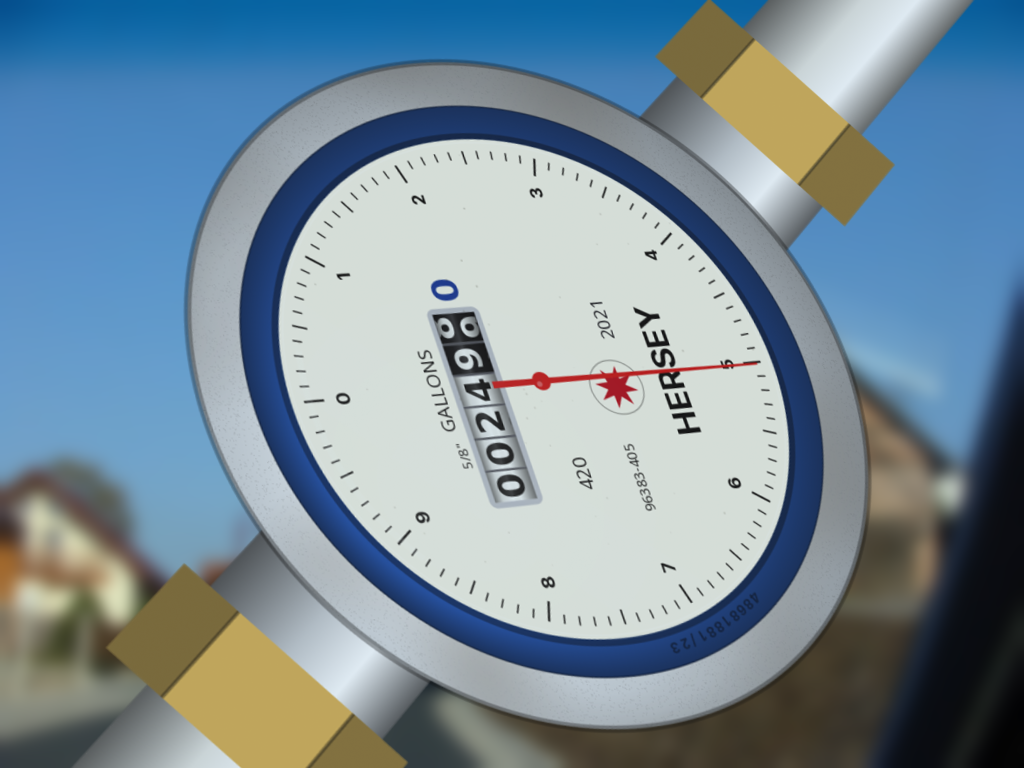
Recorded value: 24985.0 gal
